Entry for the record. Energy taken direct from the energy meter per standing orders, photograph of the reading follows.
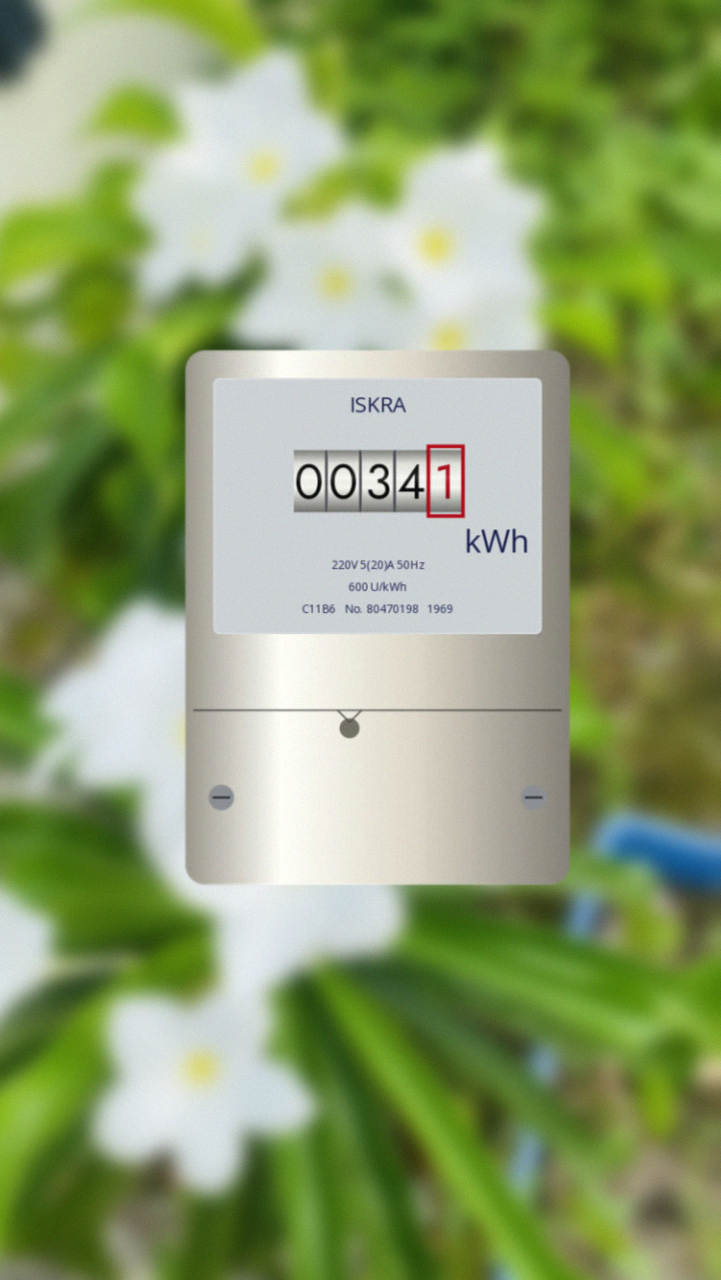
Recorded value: 34.1 kWh
